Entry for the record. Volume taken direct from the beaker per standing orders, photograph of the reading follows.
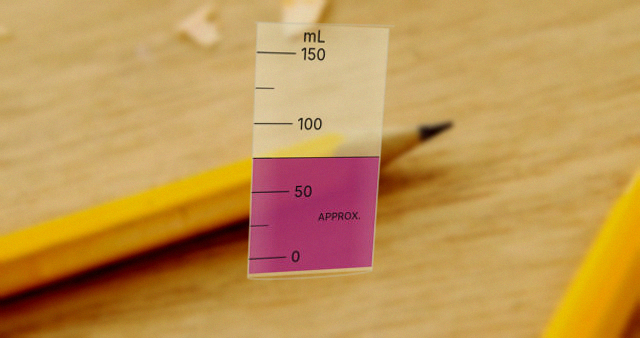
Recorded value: 75 mL
